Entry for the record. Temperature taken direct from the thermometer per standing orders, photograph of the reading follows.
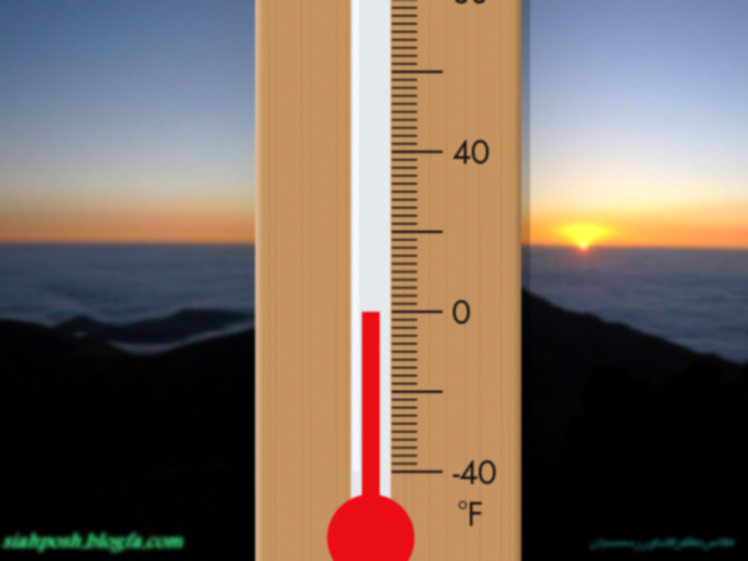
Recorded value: 0 °F
